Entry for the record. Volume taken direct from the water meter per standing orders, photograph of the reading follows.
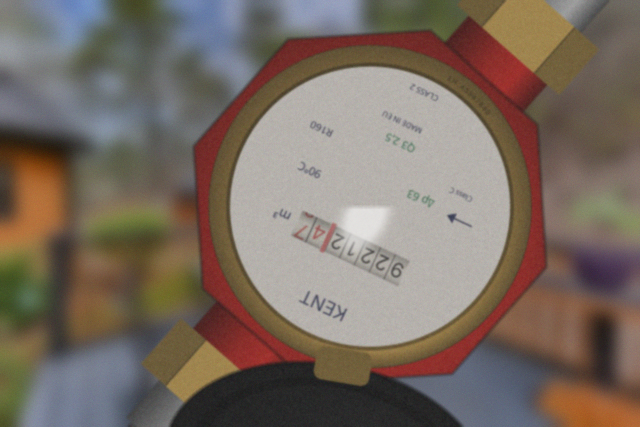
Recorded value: 92212.47 m³
